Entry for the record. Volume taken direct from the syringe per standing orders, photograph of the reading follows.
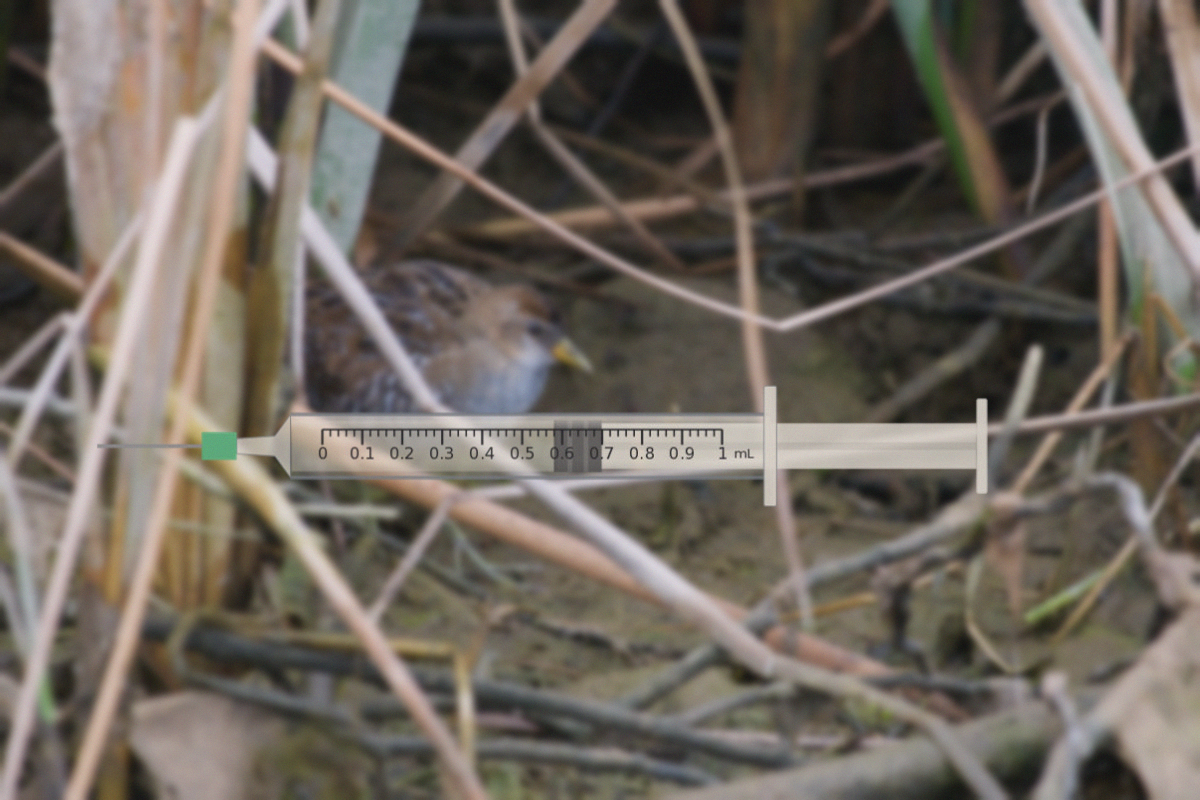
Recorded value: 0.58 mL
